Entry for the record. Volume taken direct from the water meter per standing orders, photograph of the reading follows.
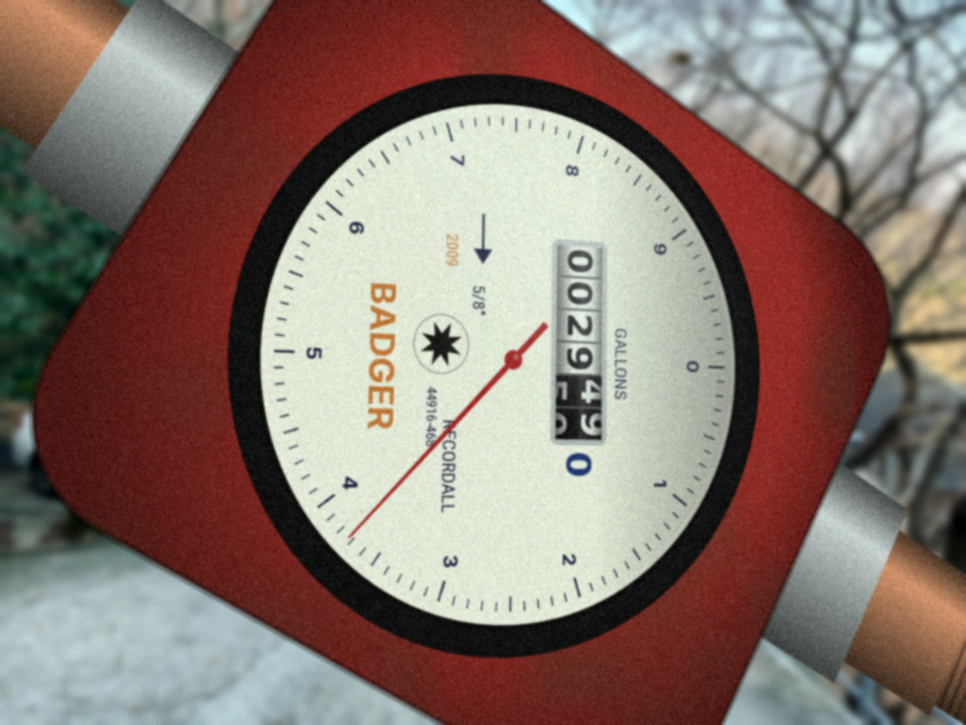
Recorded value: 29493.7 gal
